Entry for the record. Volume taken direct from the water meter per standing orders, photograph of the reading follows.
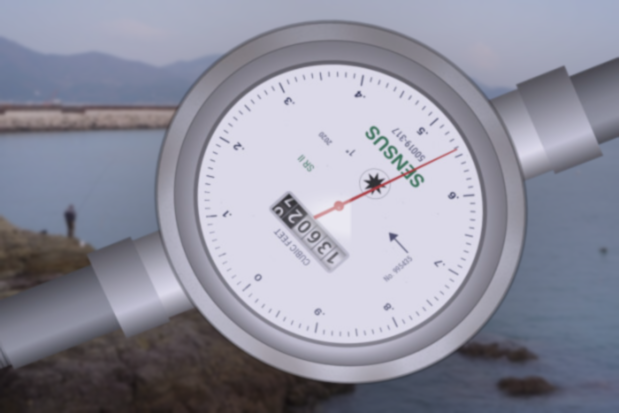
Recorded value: 136026.54 ft³
